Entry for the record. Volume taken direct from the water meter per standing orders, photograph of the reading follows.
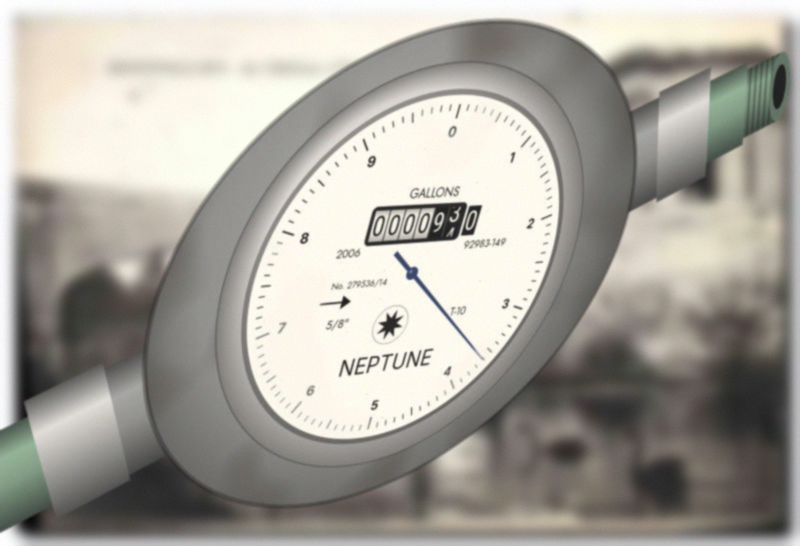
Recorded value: 933.6 gal
